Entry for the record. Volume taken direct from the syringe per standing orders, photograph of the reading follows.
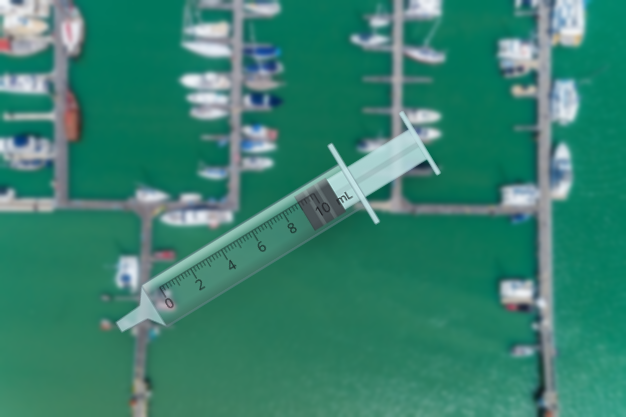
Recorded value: 9 mL
